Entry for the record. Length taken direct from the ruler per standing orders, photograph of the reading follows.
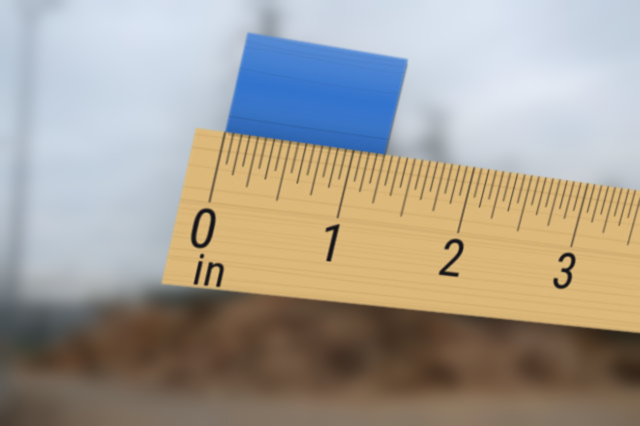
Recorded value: 1.25 in
